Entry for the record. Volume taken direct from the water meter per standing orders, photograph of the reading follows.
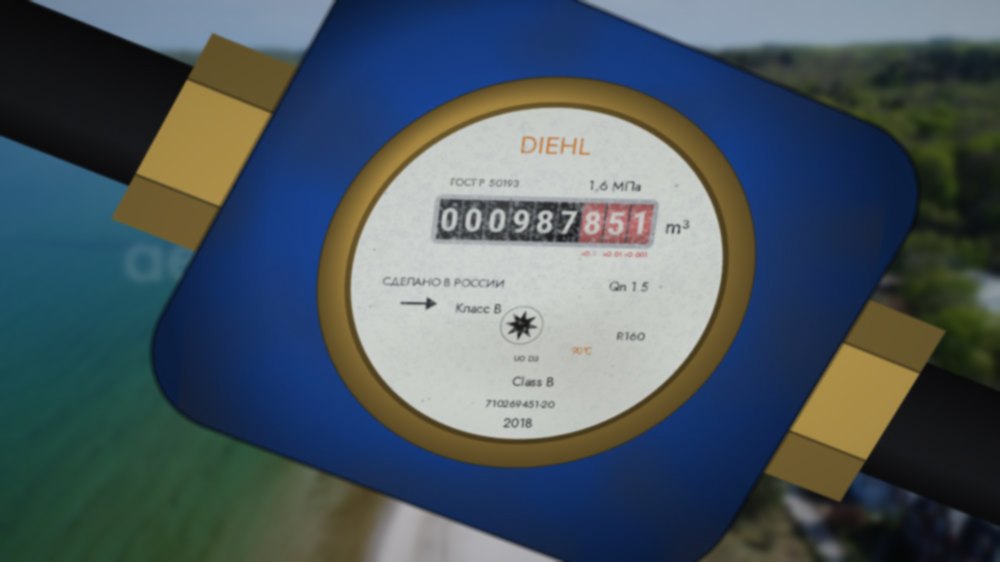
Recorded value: 987.851 m³
